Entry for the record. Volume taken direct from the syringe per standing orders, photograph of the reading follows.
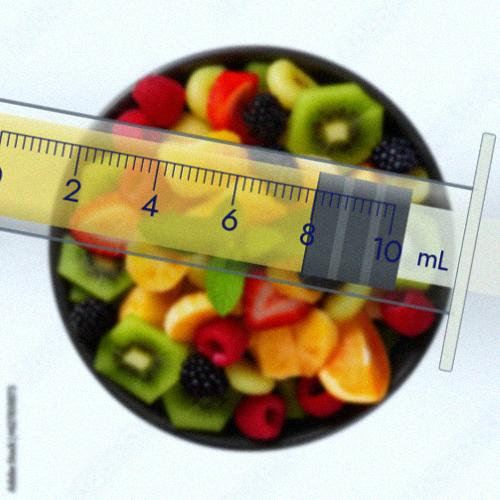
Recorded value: 8 mL
